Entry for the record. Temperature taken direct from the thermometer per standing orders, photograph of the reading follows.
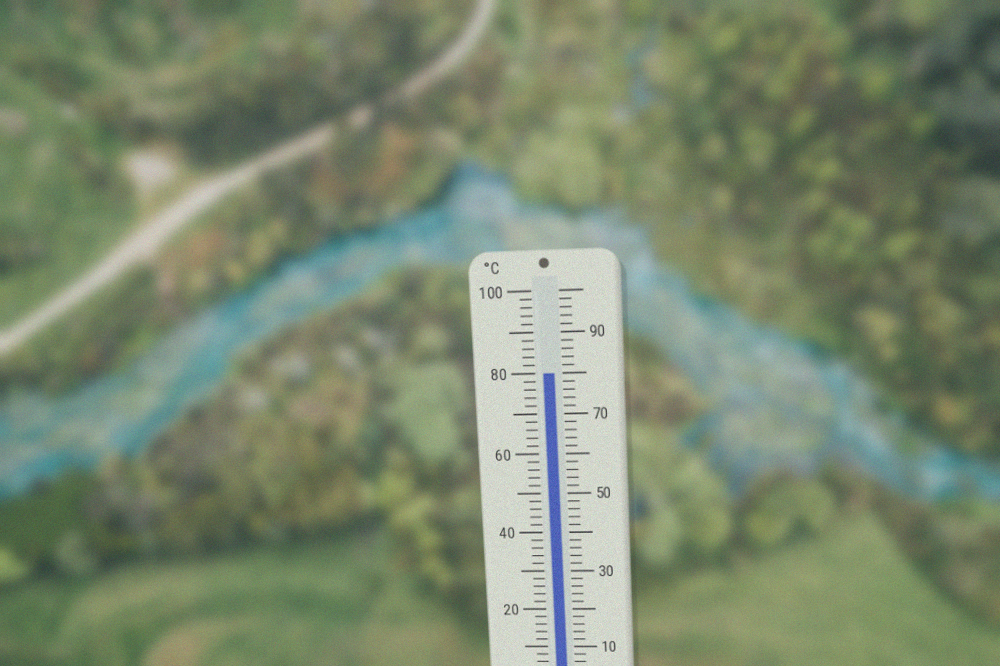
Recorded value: 80 °C
